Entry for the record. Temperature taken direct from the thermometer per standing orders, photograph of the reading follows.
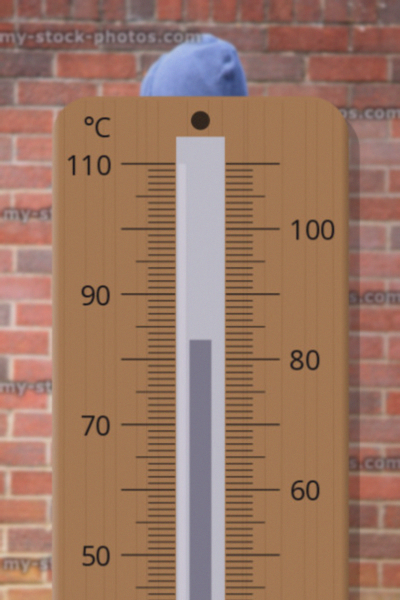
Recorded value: 83 °C
